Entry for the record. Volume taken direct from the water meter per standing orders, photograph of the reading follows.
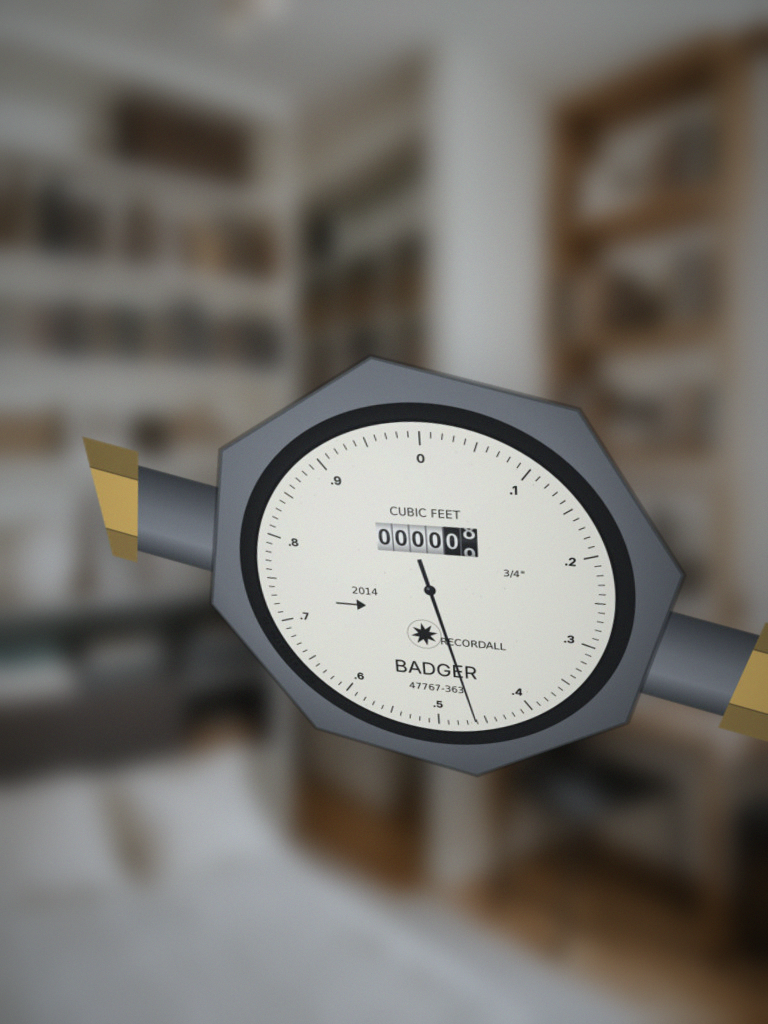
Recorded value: 8.46 ft³
